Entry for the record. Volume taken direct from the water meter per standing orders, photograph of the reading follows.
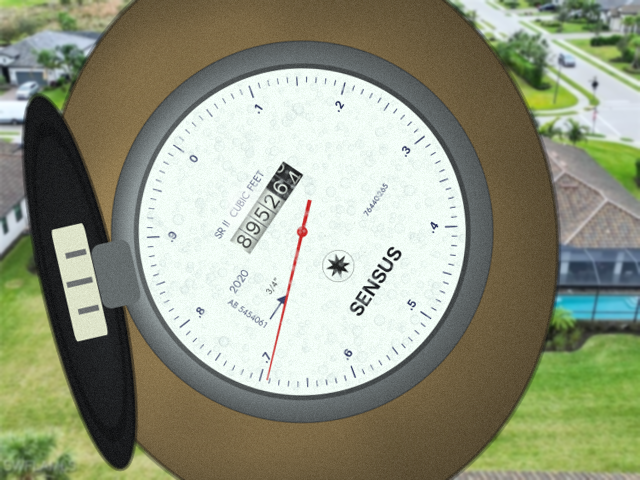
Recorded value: 895263.69 ft³
